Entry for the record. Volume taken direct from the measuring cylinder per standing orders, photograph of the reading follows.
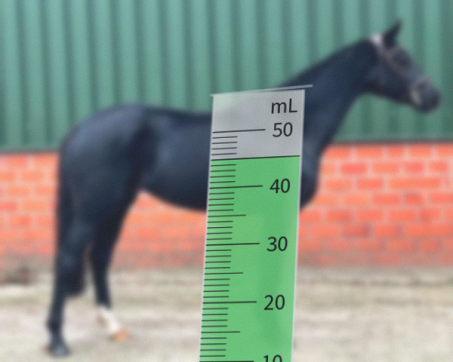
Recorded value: 45 mL
